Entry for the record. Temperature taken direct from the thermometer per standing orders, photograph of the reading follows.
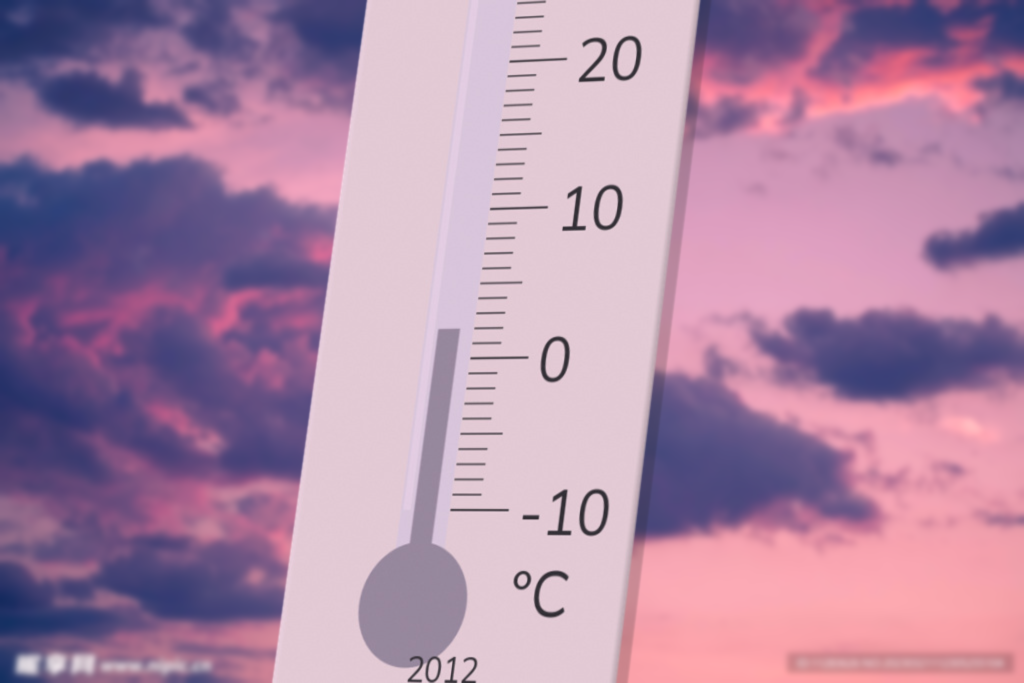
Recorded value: 2 °C
